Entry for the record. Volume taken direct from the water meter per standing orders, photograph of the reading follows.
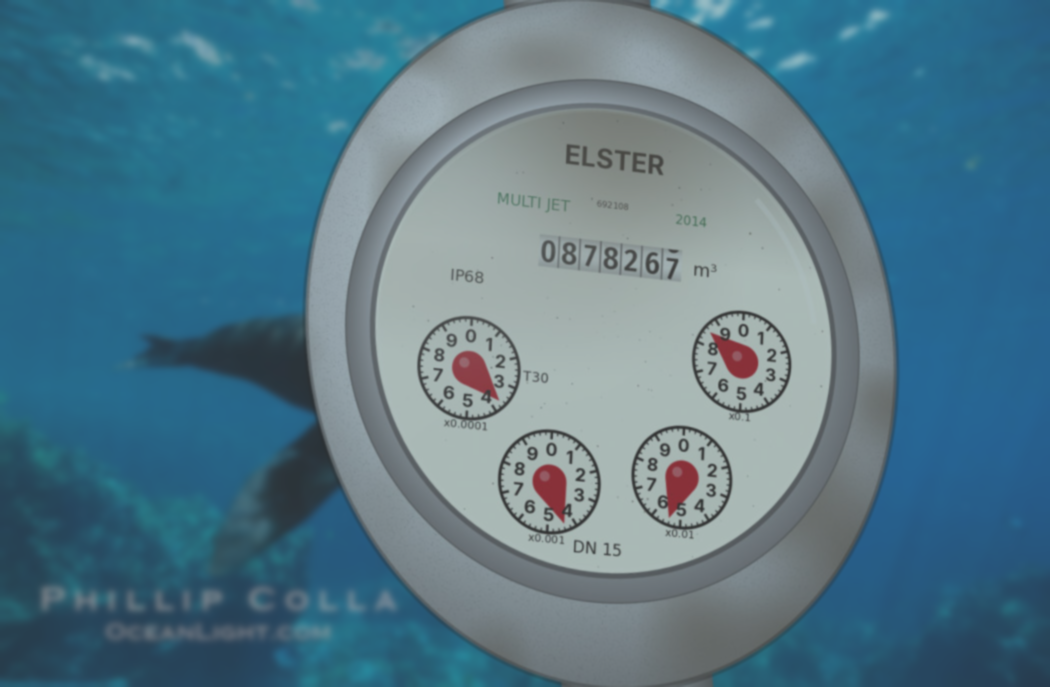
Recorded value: 878266.8543 m³
